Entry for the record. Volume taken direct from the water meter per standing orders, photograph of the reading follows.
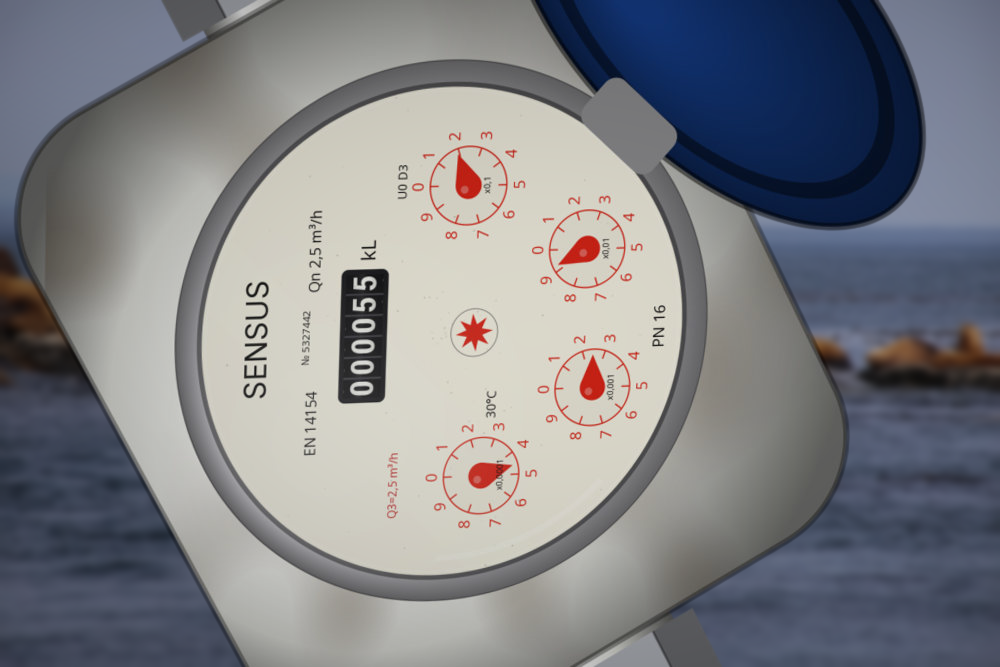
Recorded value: 55.1924 kL
